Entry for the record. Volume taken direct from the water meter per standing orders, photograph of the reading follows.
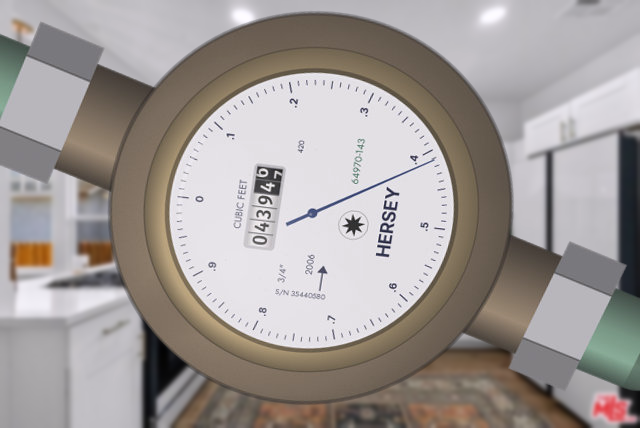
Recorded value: 43946.41 ft³
